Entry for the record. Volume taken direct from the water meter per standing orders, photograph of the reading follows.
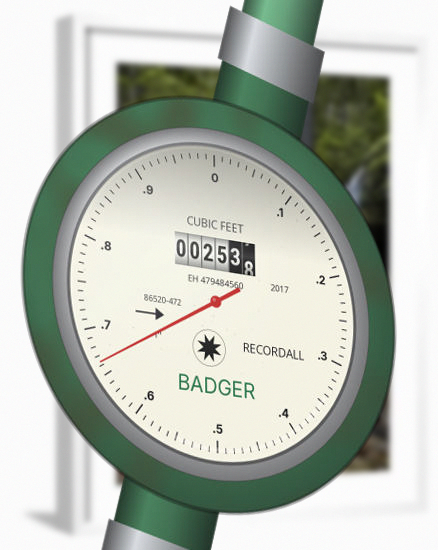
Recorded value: 2537.66 ft³
